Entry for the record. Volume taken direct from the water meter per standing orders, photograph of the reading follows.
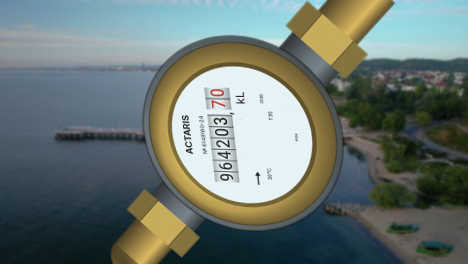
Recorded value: 964203.70 kL
